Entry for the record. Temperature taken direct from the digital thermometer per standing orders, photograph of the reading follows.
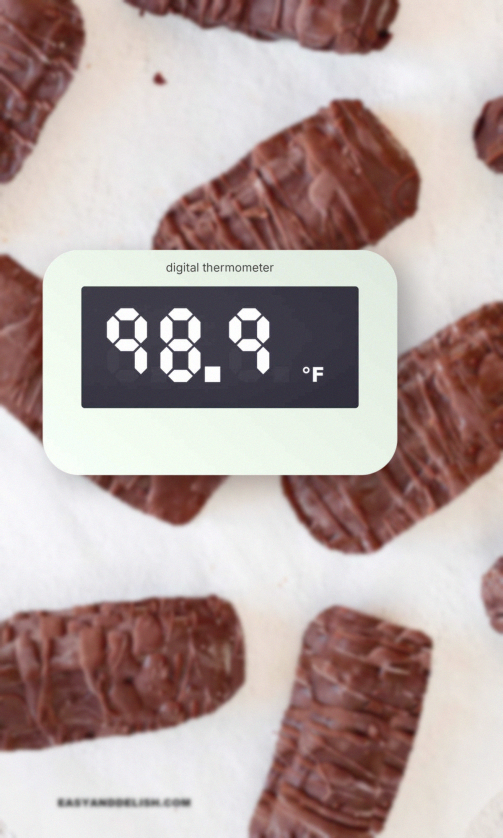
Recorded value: 98.9 °F
